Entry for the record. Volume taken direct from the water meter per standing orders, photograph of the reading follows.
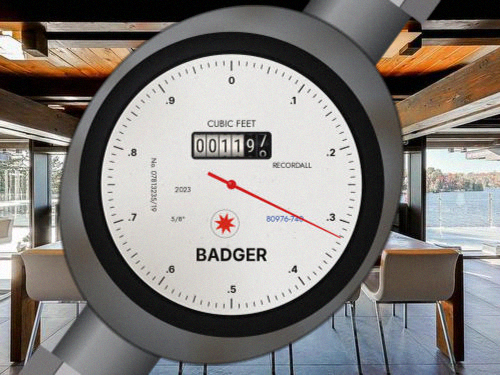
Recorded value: 1197.32 ft³
